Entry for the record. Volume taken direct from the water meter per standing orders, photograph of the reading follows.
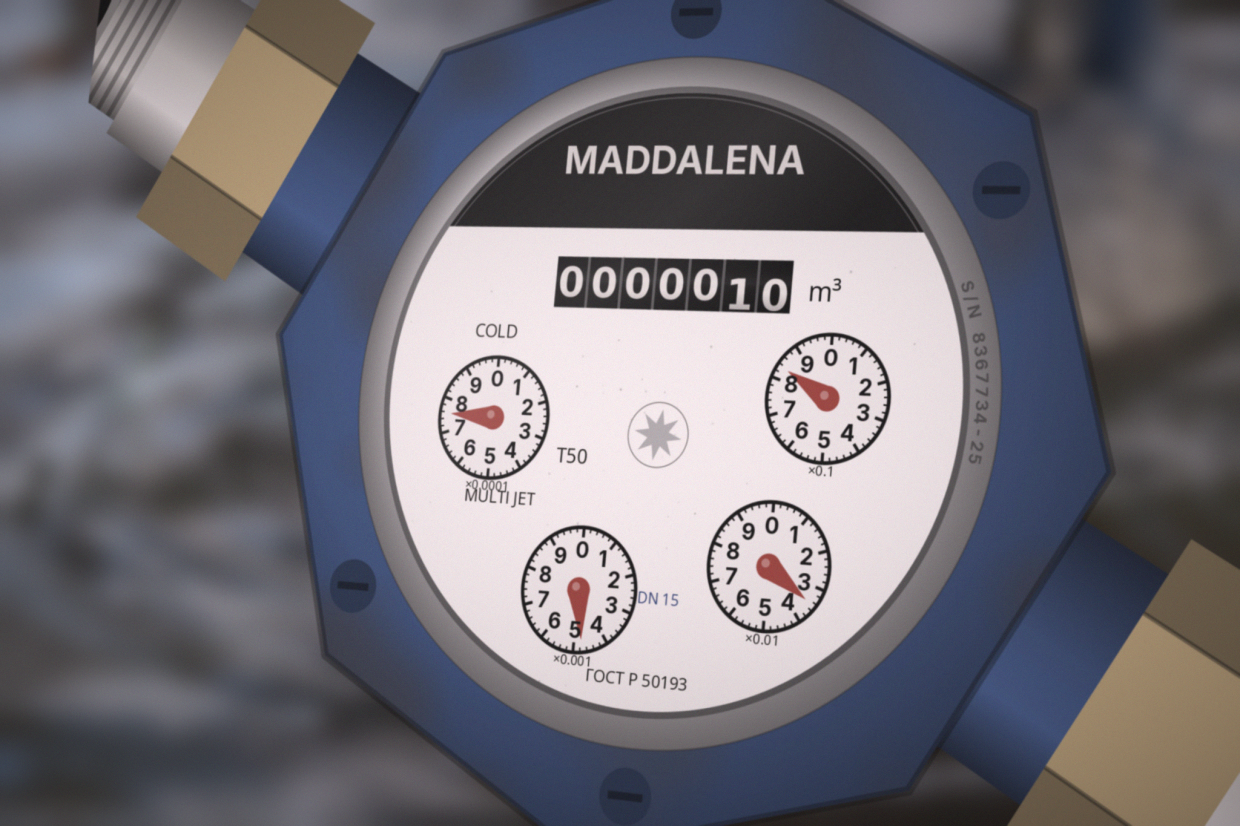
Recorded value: 9.8347 m³
